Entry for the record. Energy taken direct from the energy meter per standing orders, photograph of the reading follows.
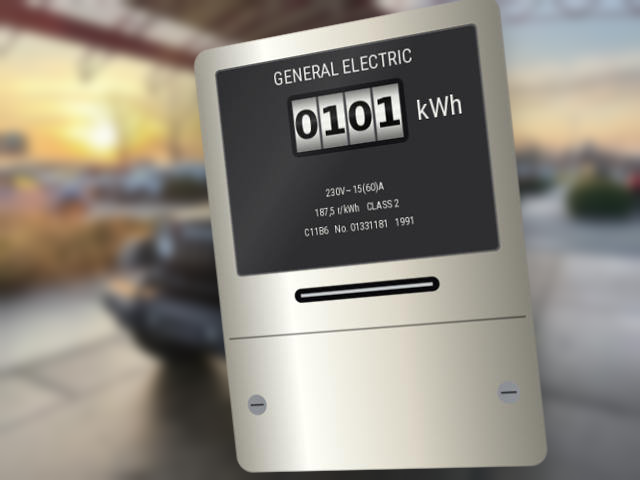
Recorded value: 101 kWh
